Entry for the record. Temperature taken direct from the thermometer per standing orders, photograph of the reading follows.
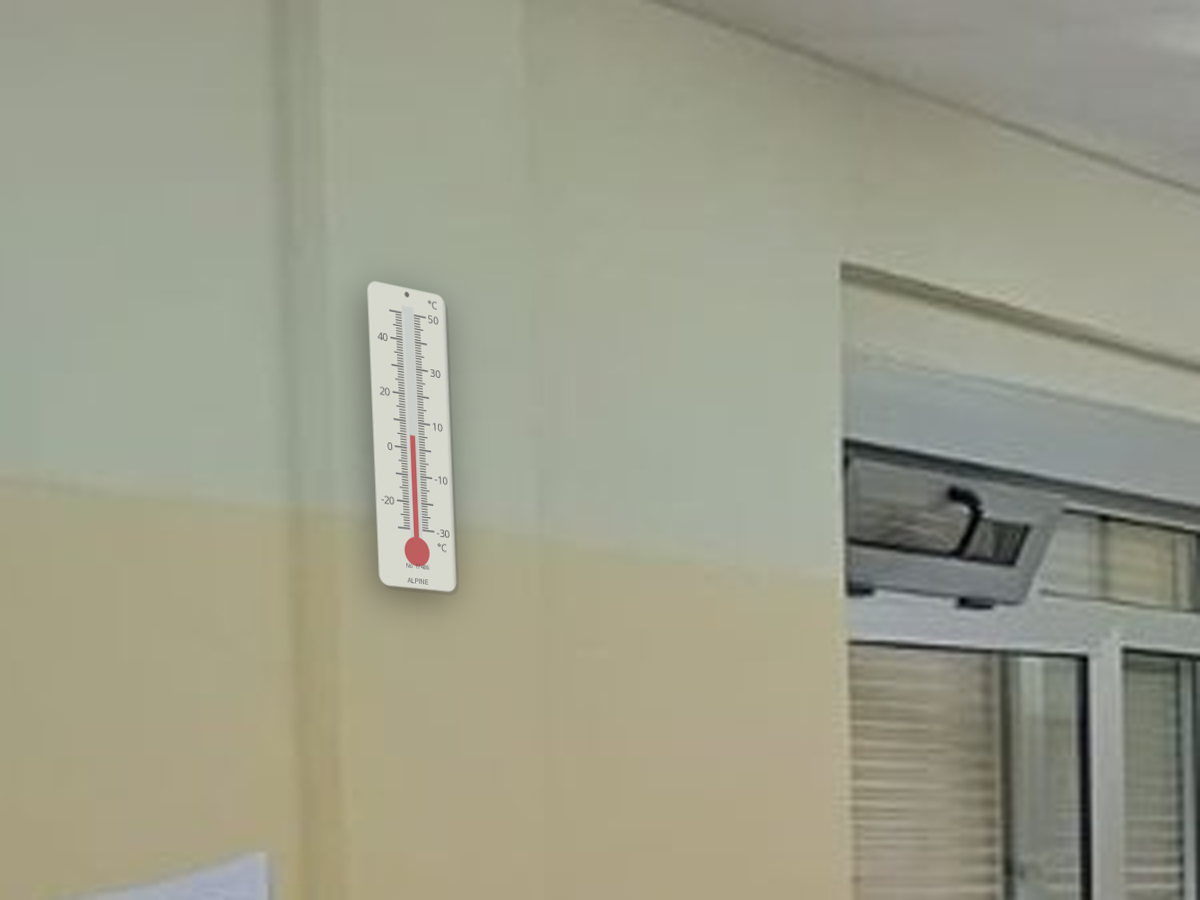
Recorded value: 5 °C
